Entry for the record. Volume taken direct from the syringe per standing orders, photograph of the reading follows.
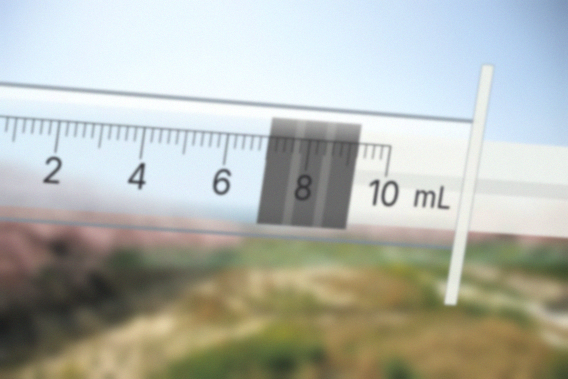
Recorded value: 7 mL
